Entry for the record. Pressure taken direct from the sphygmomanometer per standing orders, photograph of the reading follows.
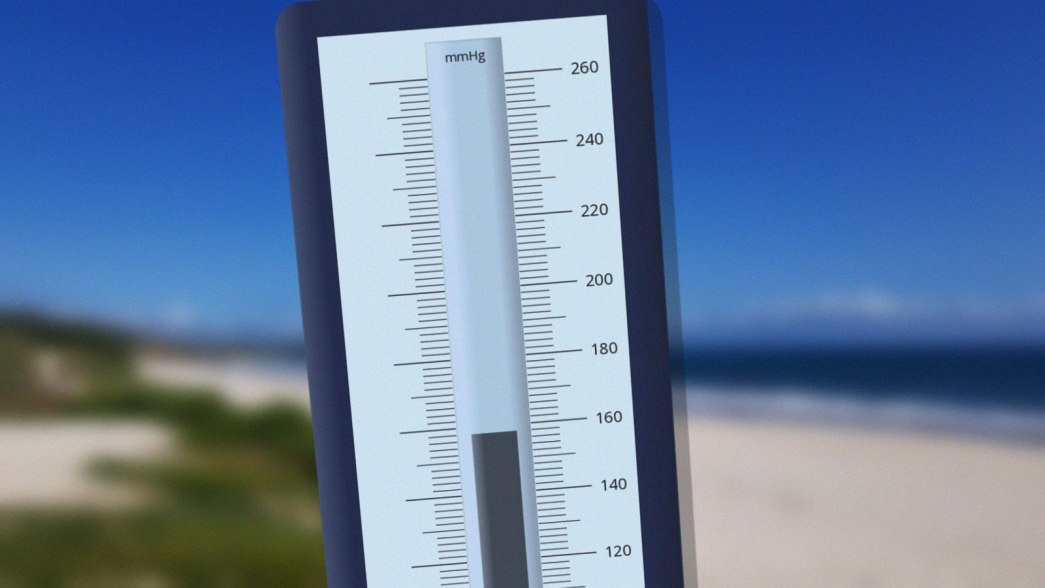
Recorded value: 158 mmHg
